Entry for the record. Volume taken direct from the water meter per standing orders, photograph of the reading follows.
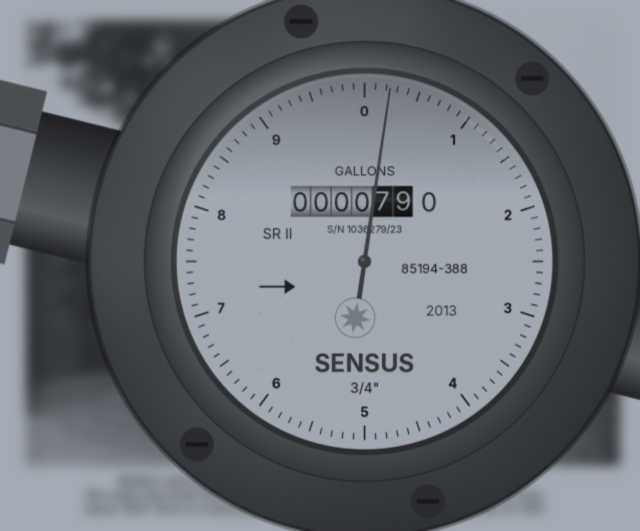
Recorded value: 790.2 gal
